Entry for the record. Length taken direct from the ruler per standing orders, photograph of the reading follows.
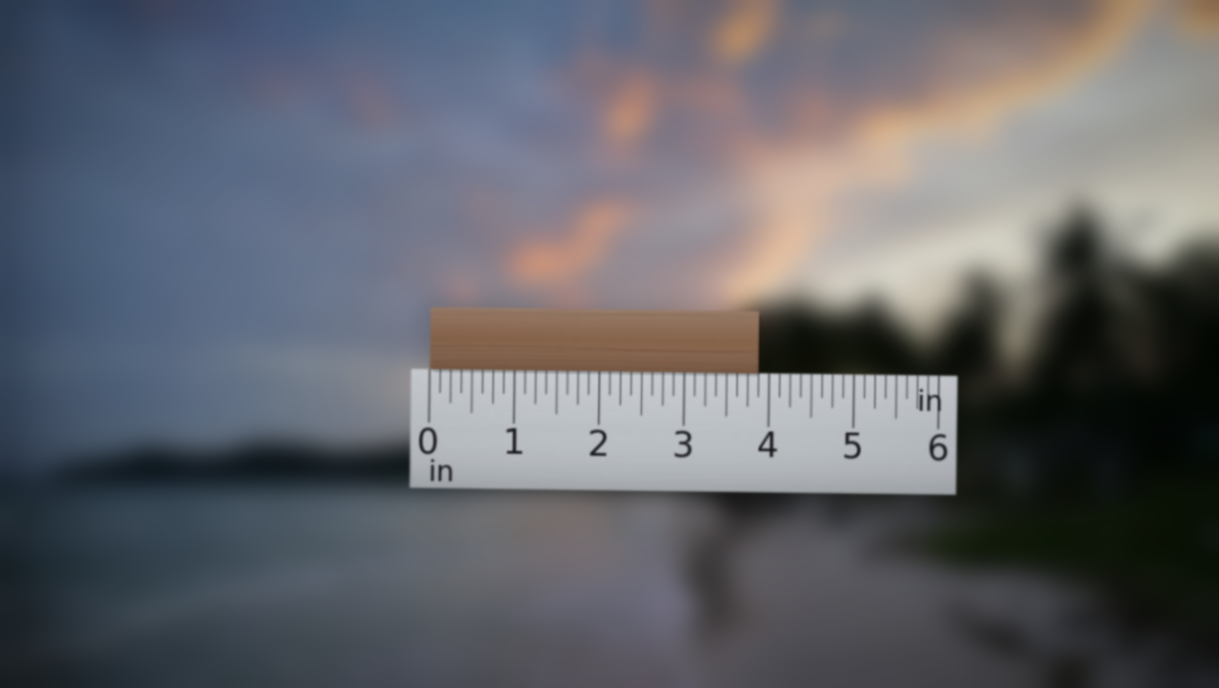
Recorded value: 3.875 in
